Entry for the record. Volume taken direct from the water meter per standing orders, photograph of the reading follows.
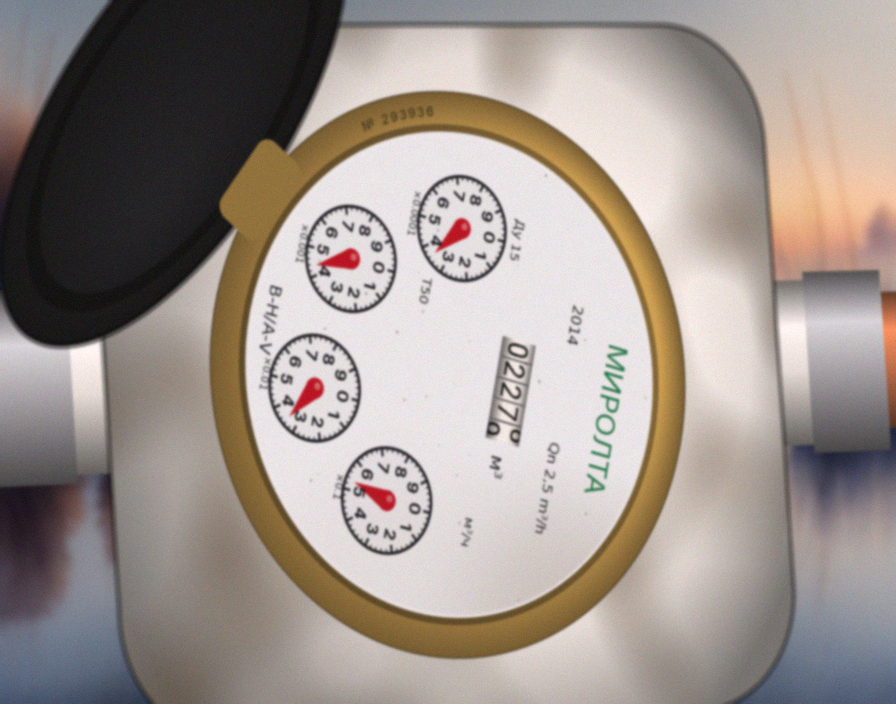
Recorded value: 2278.5343 m³
